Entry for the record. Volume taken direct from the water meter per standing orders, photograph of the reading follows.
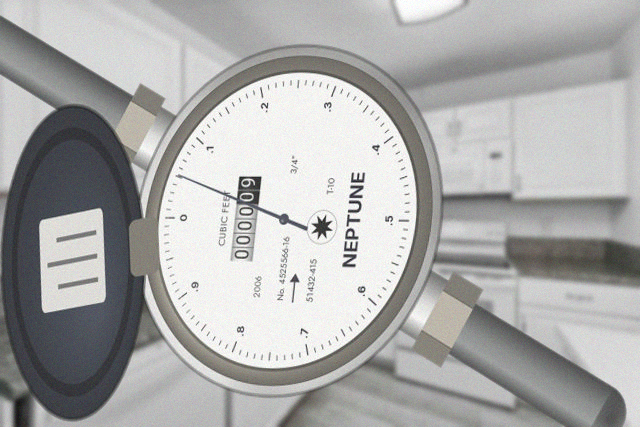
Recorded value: 9.05 ft³
